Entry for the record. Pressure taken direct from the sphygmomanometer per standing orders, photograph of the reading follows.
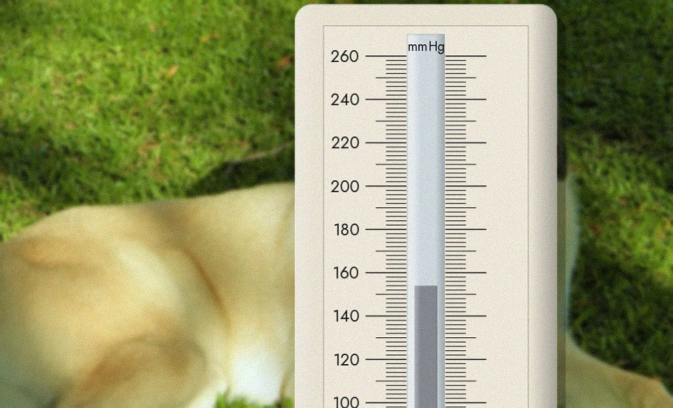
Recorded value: 154 mmHg
